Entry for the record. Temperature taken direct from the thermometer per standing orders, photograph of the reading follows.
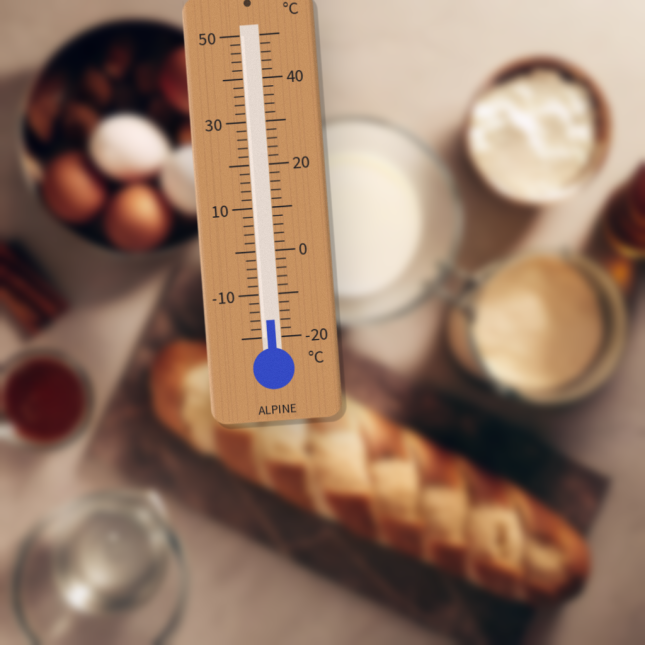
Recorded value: -16 °C
